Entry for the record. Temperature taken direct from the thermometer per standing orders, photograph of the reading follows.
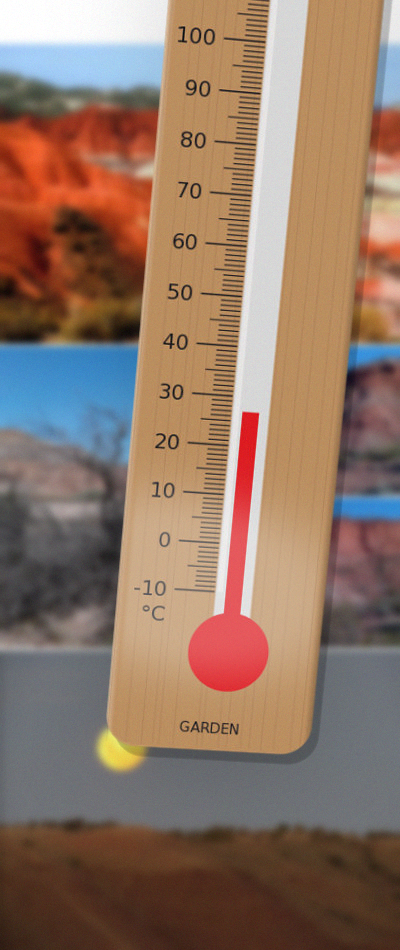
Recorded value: 27 °C
